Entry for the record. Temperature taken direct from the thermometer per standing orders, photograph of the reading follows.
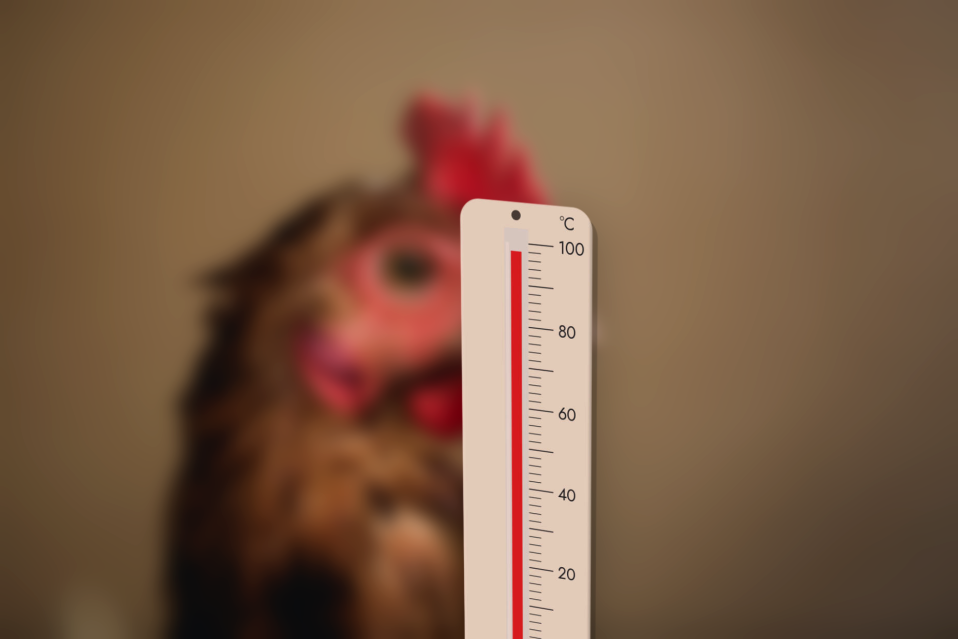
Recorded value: 98 °C
